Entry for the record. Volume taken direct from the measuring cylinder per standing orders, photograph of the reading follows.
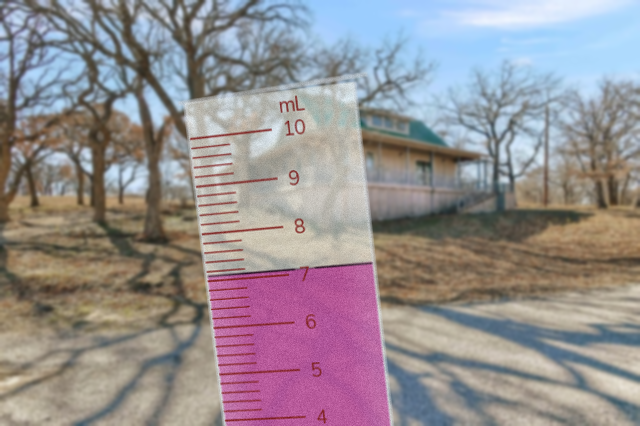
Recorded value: 7.1 mL
